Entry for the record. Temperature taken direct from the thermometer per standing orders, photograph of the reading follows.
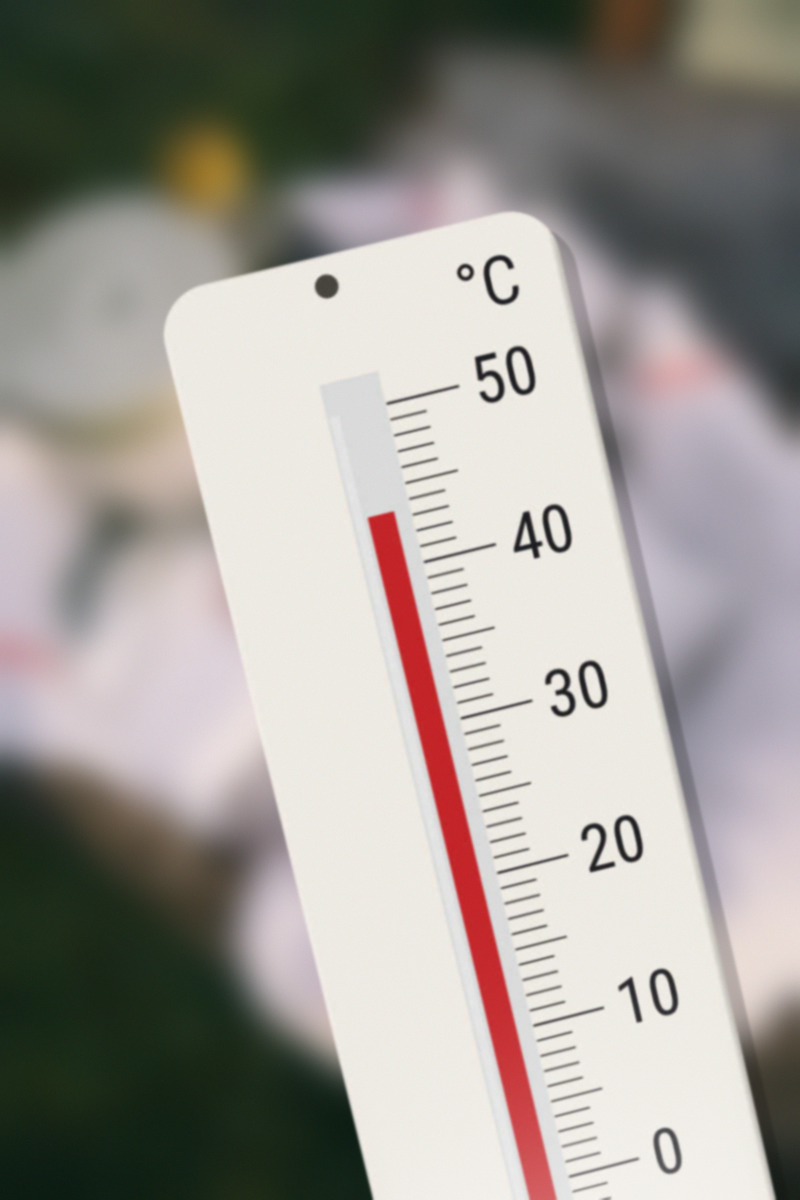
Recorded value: 43.5 °C
